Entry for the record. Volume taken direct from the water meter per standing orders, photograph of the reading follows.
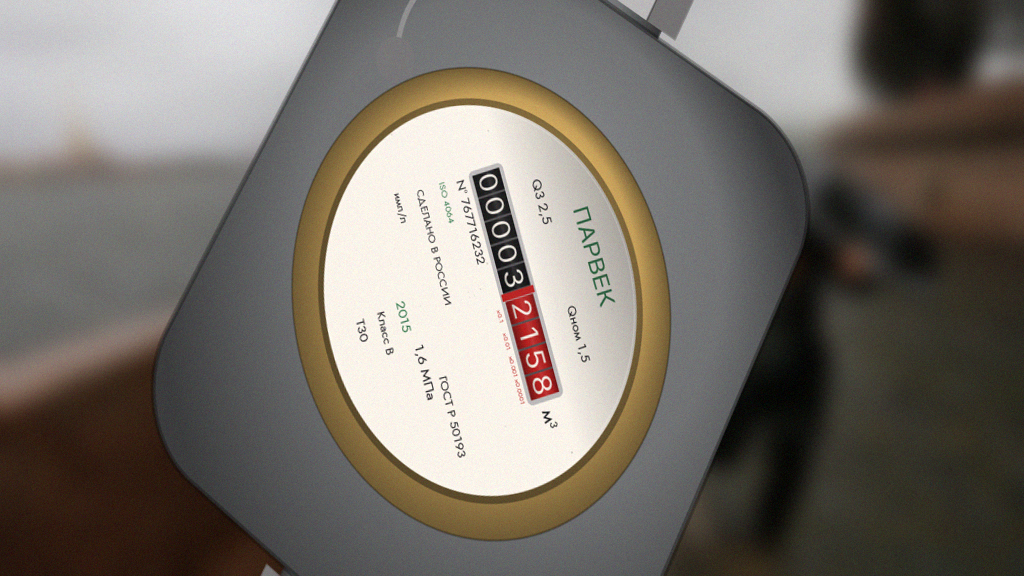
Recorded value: 3.2158 m³
